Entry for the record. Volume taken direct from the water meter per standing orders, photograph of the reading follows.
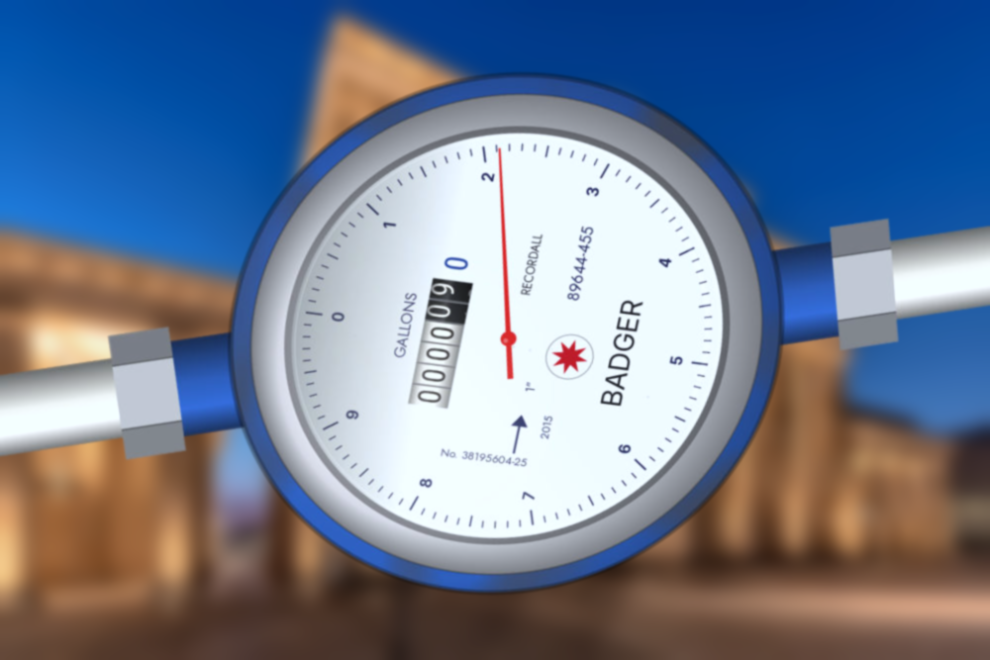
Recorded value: 92.1 gal
